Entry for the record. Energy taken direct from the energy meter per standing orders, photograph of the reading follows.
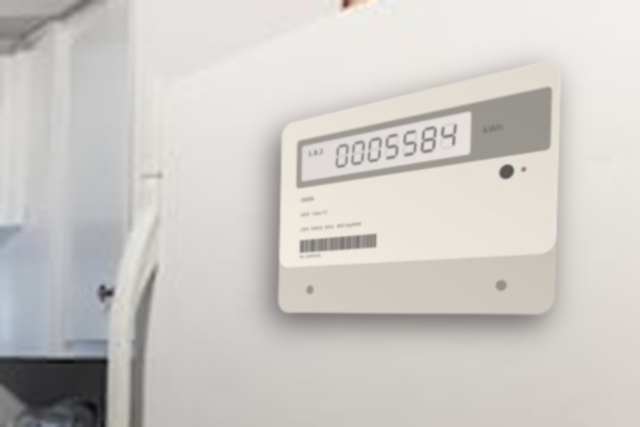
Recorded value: 5584 kWh
